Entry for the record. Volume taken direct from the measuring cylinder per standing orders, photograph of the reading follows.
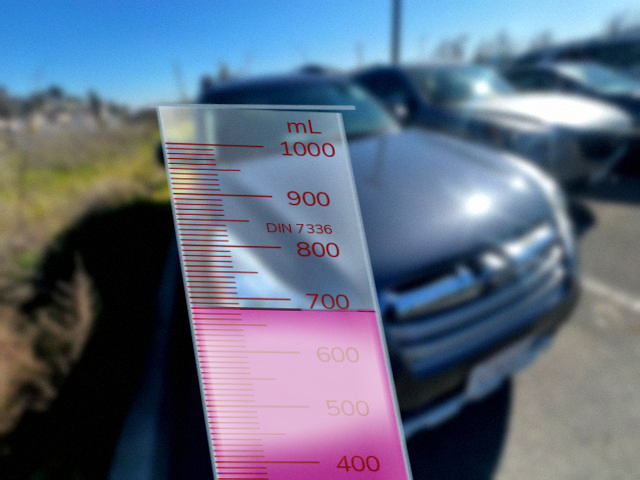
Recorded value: 680 mL
